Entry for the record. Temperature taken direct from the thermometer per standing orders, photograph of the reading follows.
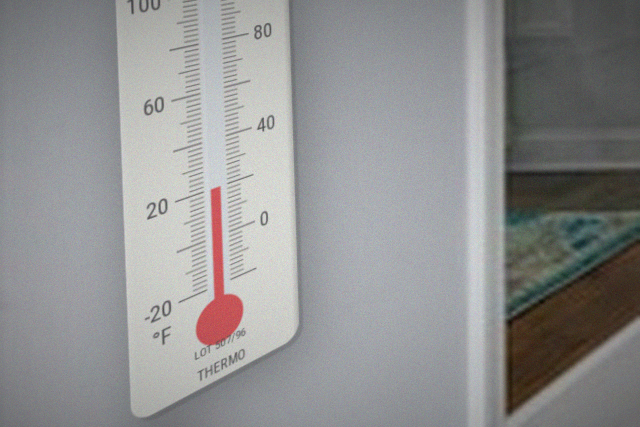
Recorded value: 20 °F
